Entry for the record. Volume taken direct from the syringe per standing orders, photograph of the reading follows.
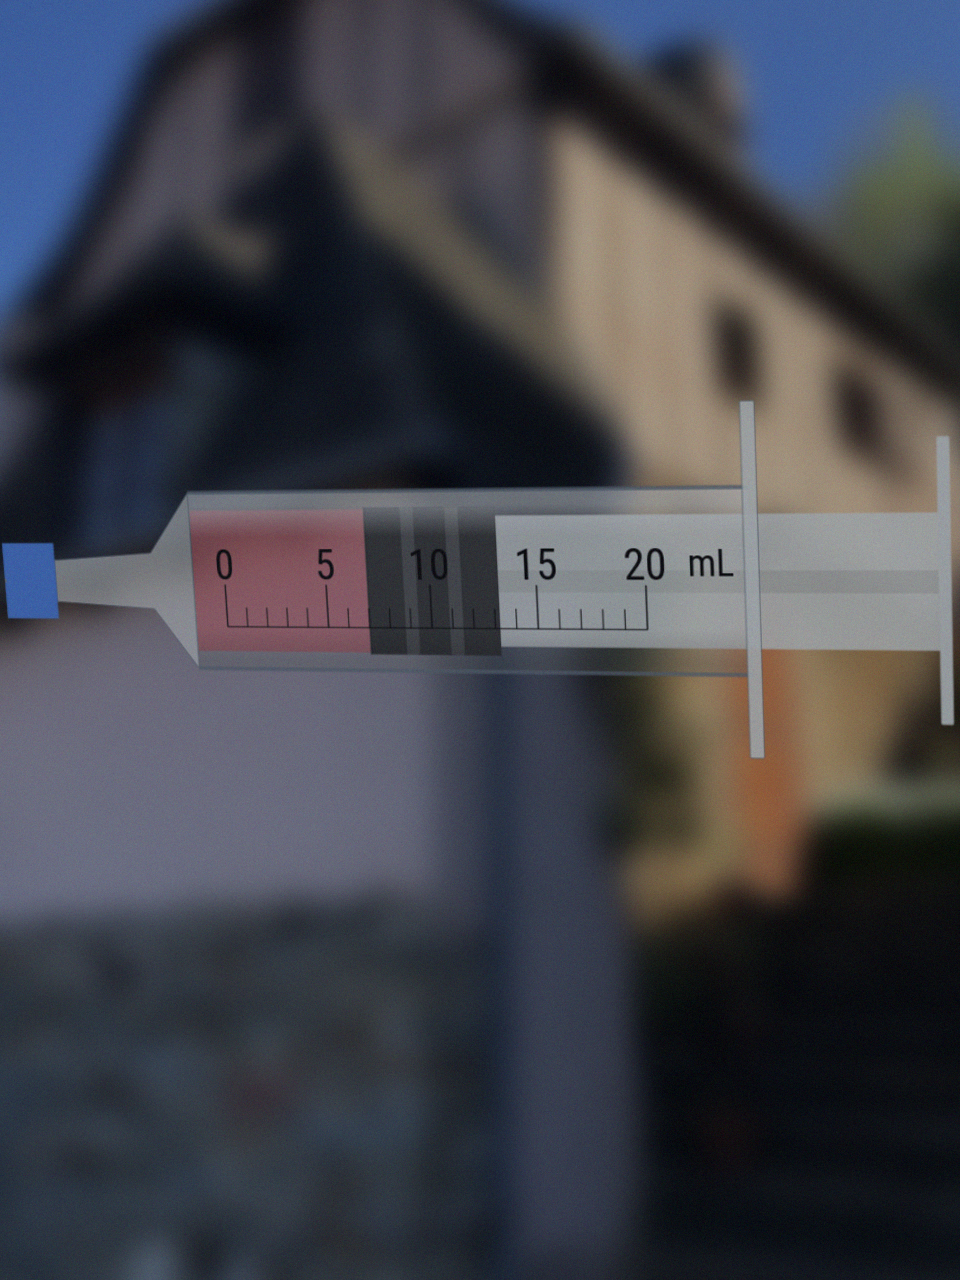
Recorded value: 7 mL
